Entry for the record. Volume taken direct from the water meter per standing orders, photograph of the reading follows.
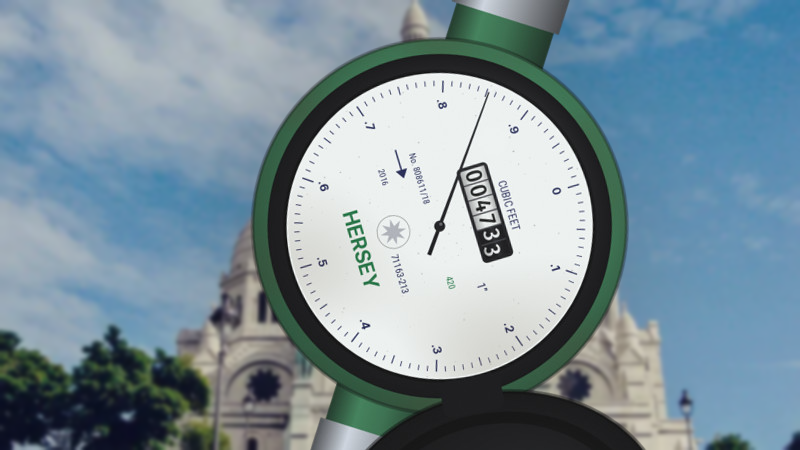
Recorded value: 4732.85 ft³
